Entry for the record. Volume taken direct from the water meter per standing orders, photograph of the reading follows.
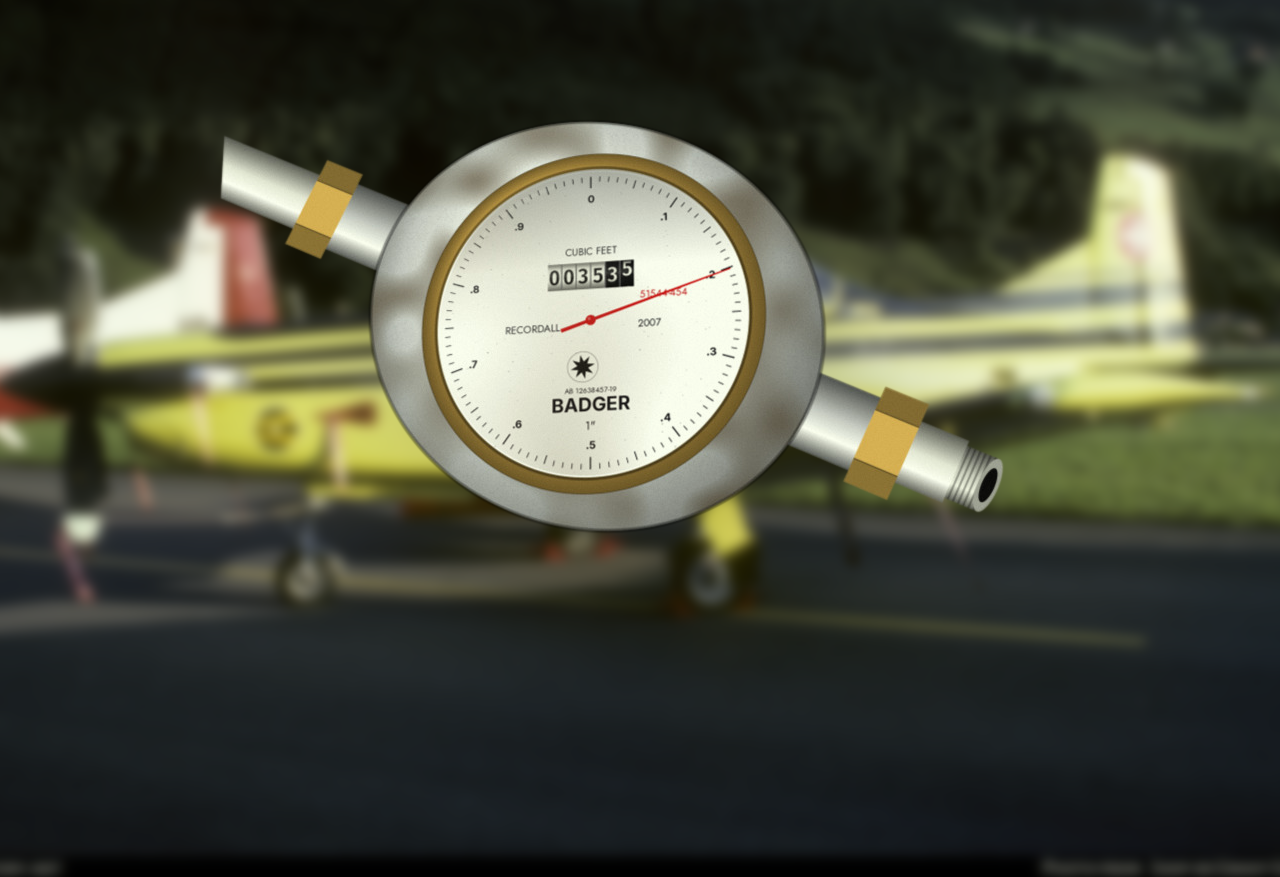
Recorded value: 3535.20 ft³
